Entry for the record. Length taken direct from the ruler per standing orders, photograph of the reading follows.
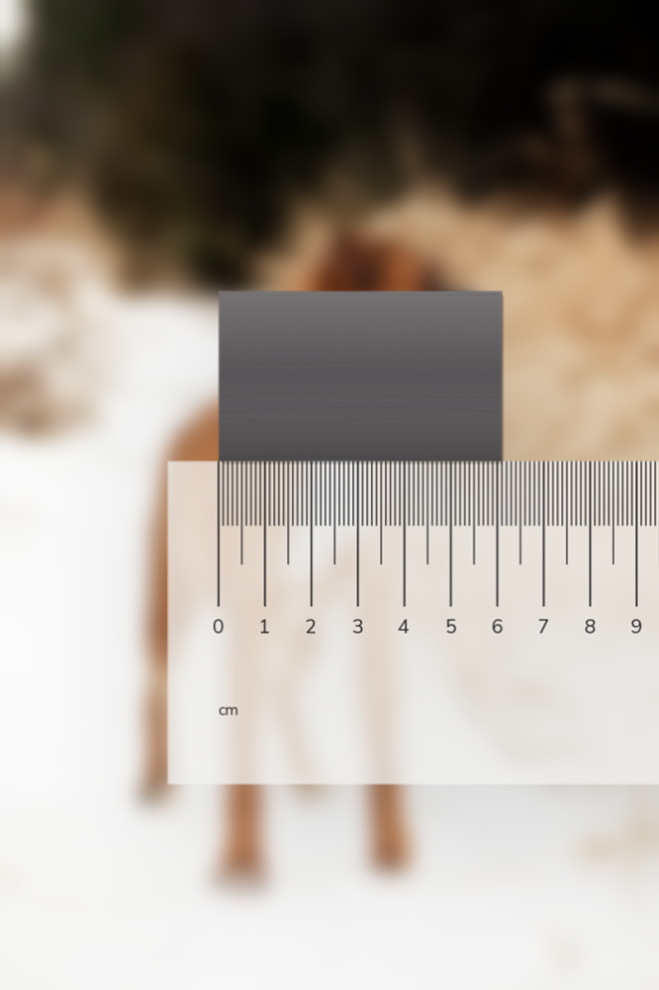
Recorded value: 6.1 cm
